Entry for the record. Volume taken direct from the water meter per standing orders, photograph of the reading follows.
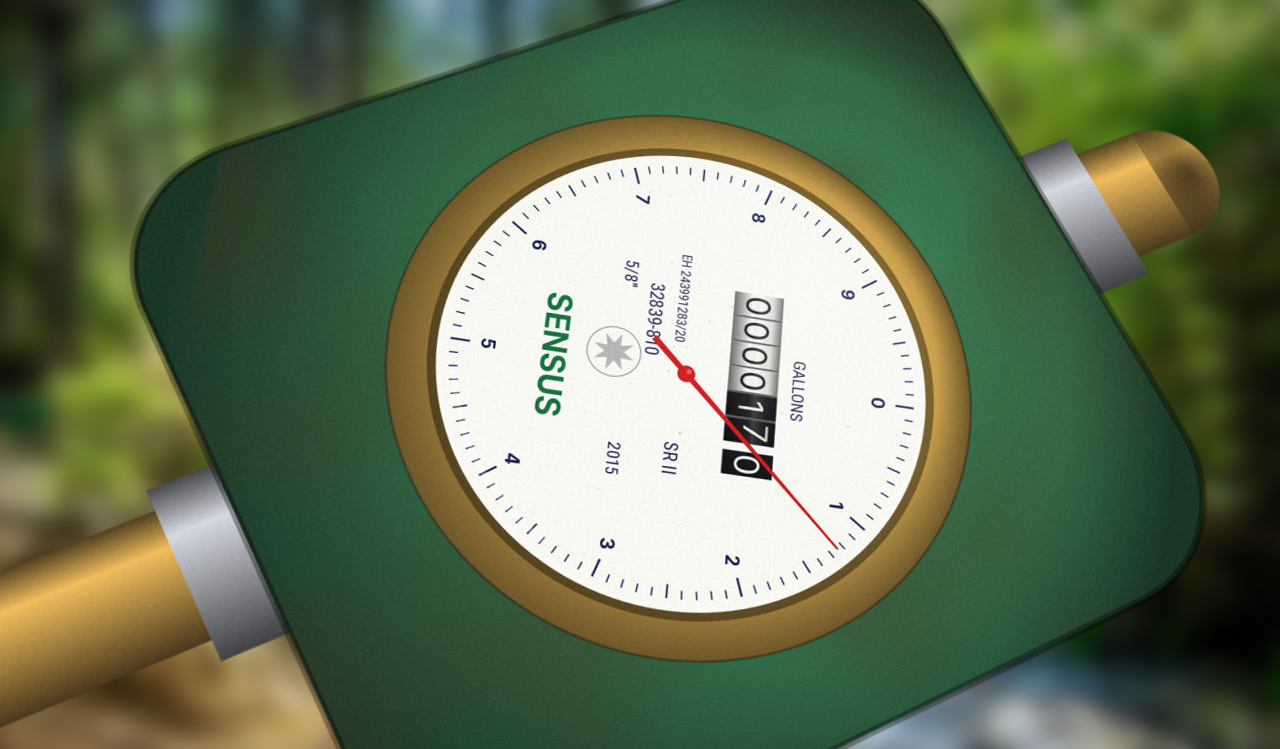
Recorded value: 171.2 gal
